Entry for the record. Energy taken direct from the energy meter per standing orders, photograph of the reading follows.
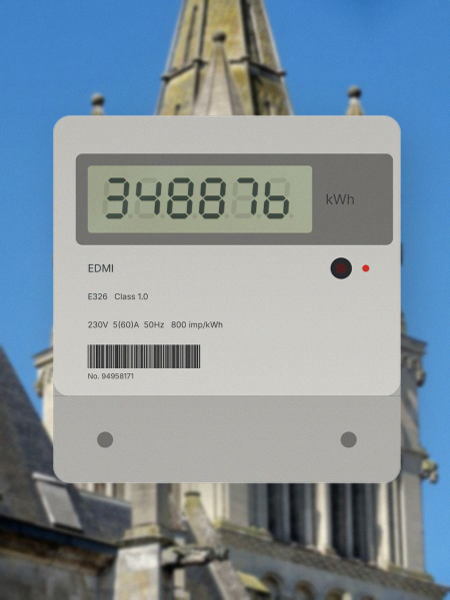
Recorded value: 348876 kWh
